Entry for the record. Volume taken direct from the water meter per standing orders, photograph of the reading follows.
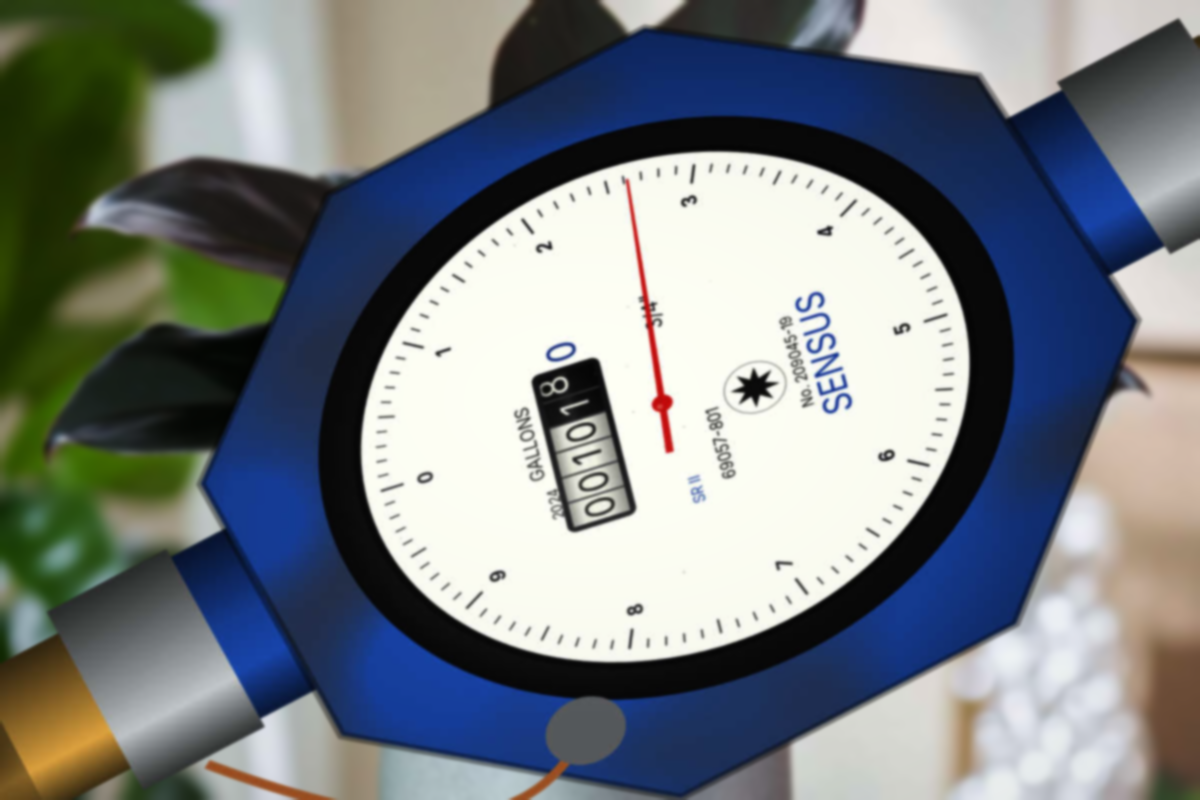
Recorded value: 10182.6 gal
